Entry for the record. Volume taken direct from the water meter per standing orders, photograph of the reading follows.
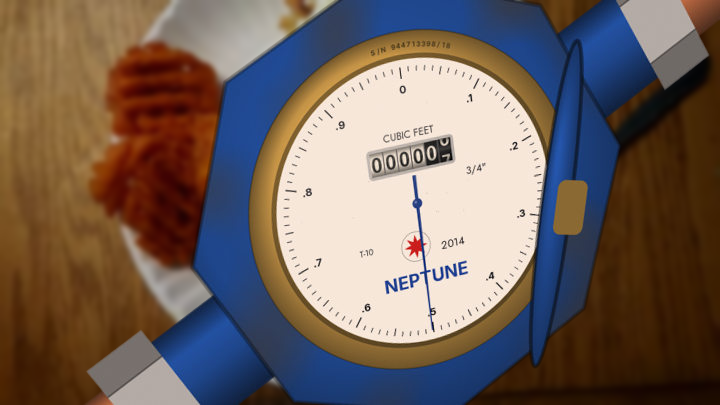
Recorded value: 6.50 ft³
